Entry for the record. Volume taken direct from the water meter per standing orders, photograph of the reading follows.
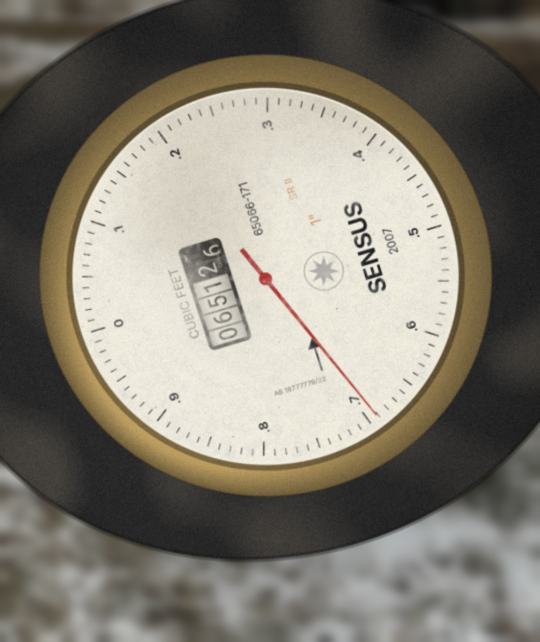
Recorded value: 65125.69 ft³
